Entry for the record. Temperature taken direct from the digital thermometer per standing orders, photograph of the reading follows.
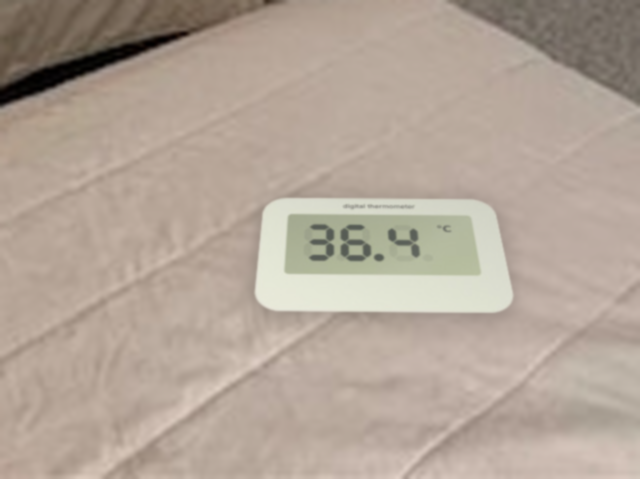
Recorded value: 36.4 °C
